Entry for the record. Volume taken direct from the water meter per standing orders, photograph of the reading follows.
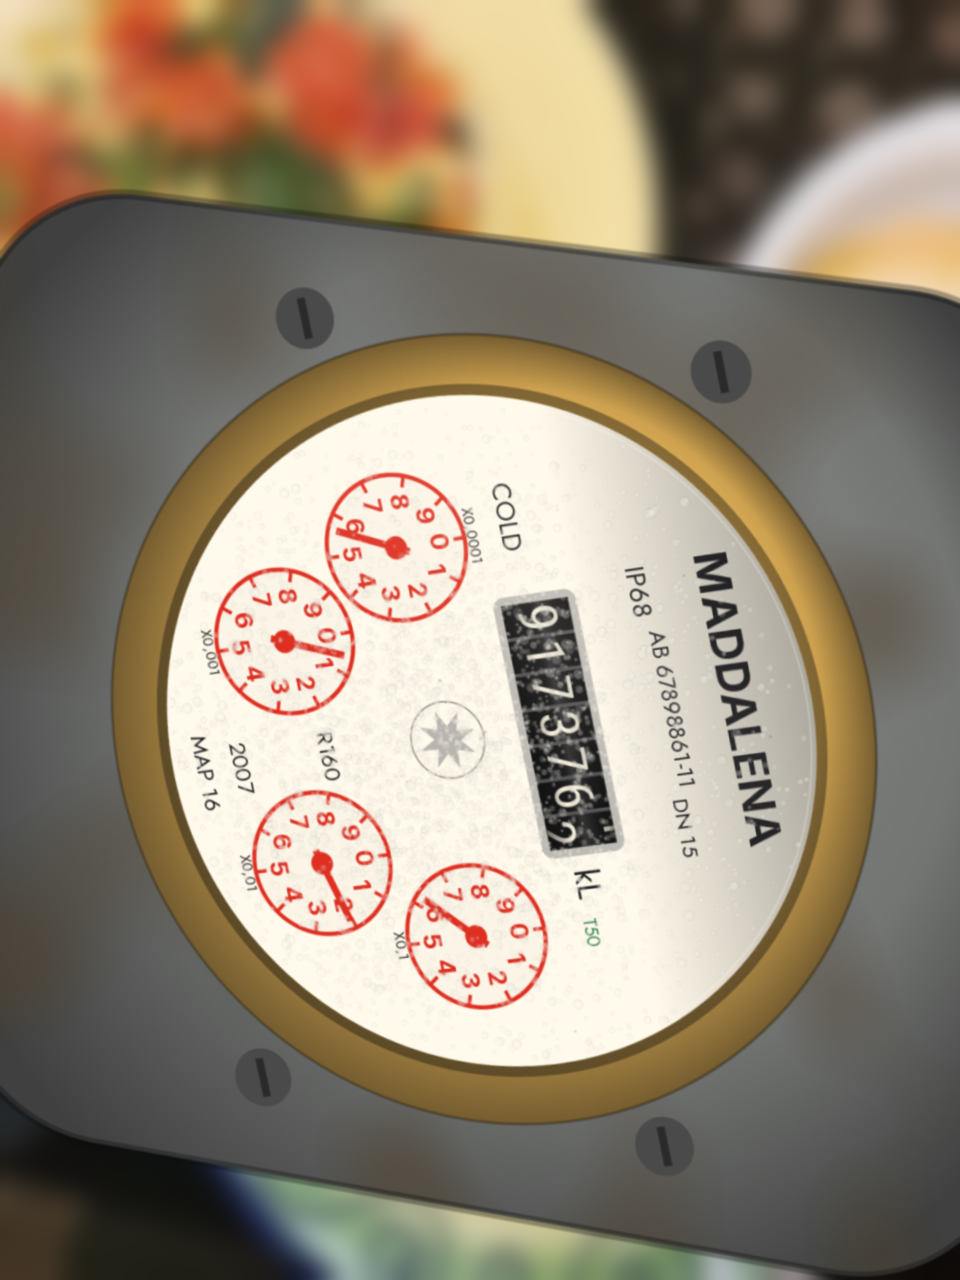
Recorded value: 9173761.6205 kL
